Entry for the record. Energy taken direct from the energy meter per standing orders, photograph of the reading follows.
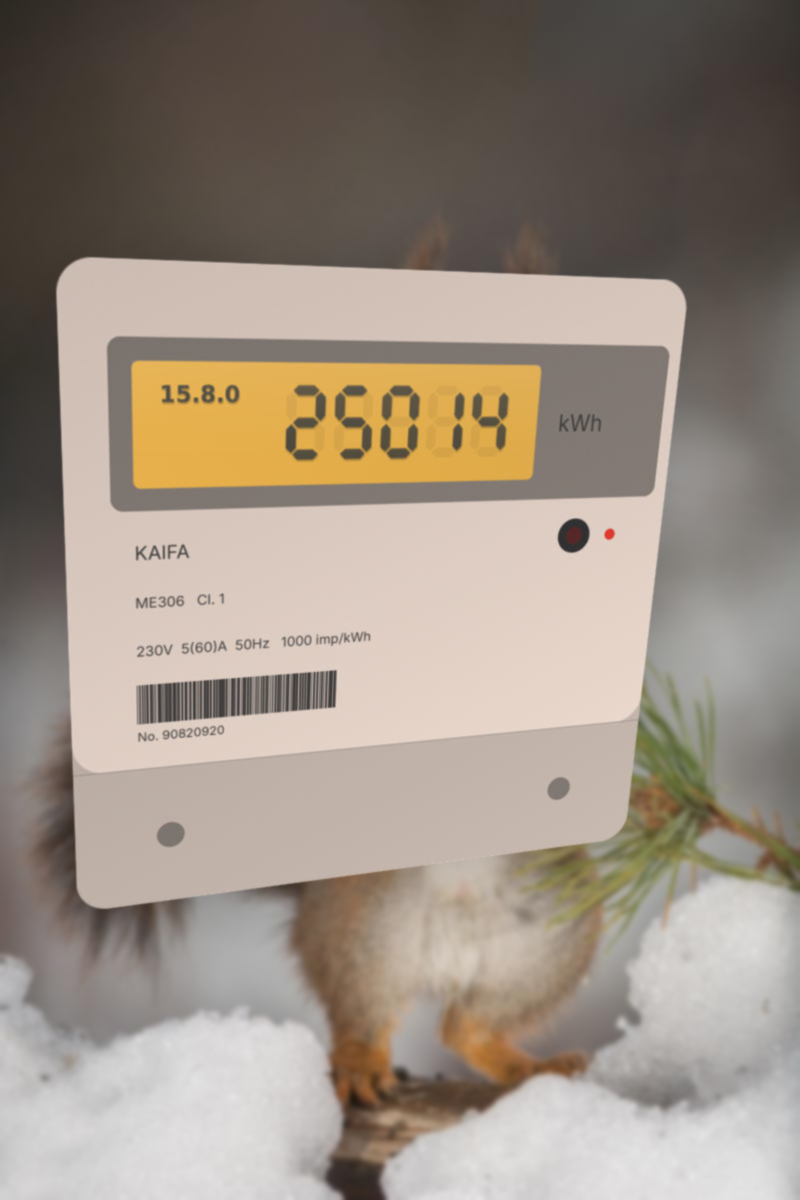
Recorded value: 25014 kWh
